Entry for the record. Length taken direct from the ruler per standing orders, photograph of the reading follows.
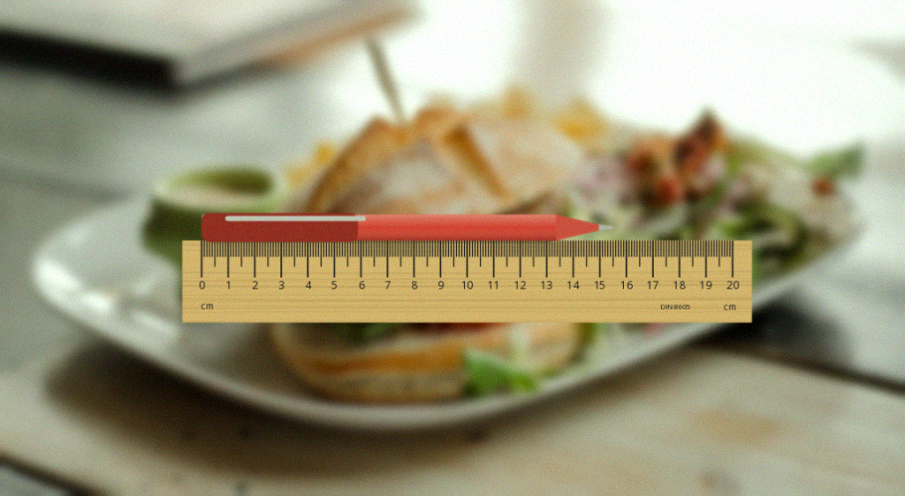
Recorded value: 15.5 cm
